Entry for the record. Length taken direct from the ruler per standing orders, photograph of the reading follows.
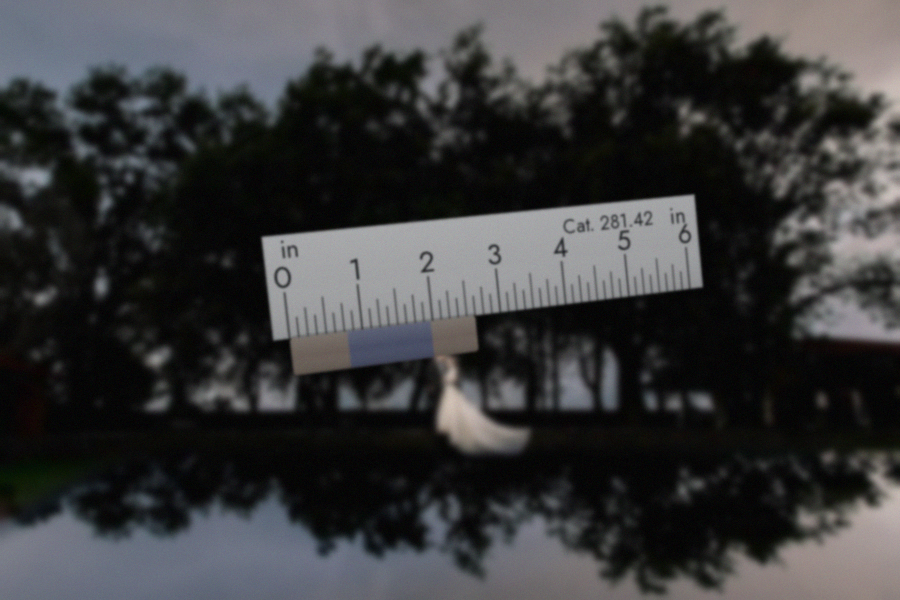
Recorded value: 2.625 in
